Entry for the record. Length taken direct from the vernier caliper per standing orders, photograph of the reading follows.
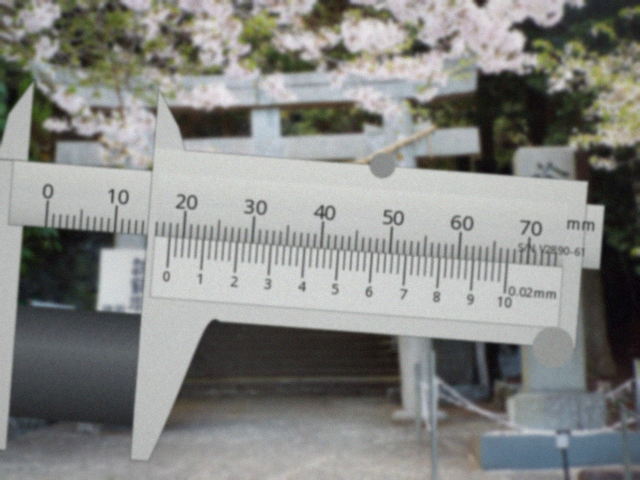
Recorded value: 18.0 mm
